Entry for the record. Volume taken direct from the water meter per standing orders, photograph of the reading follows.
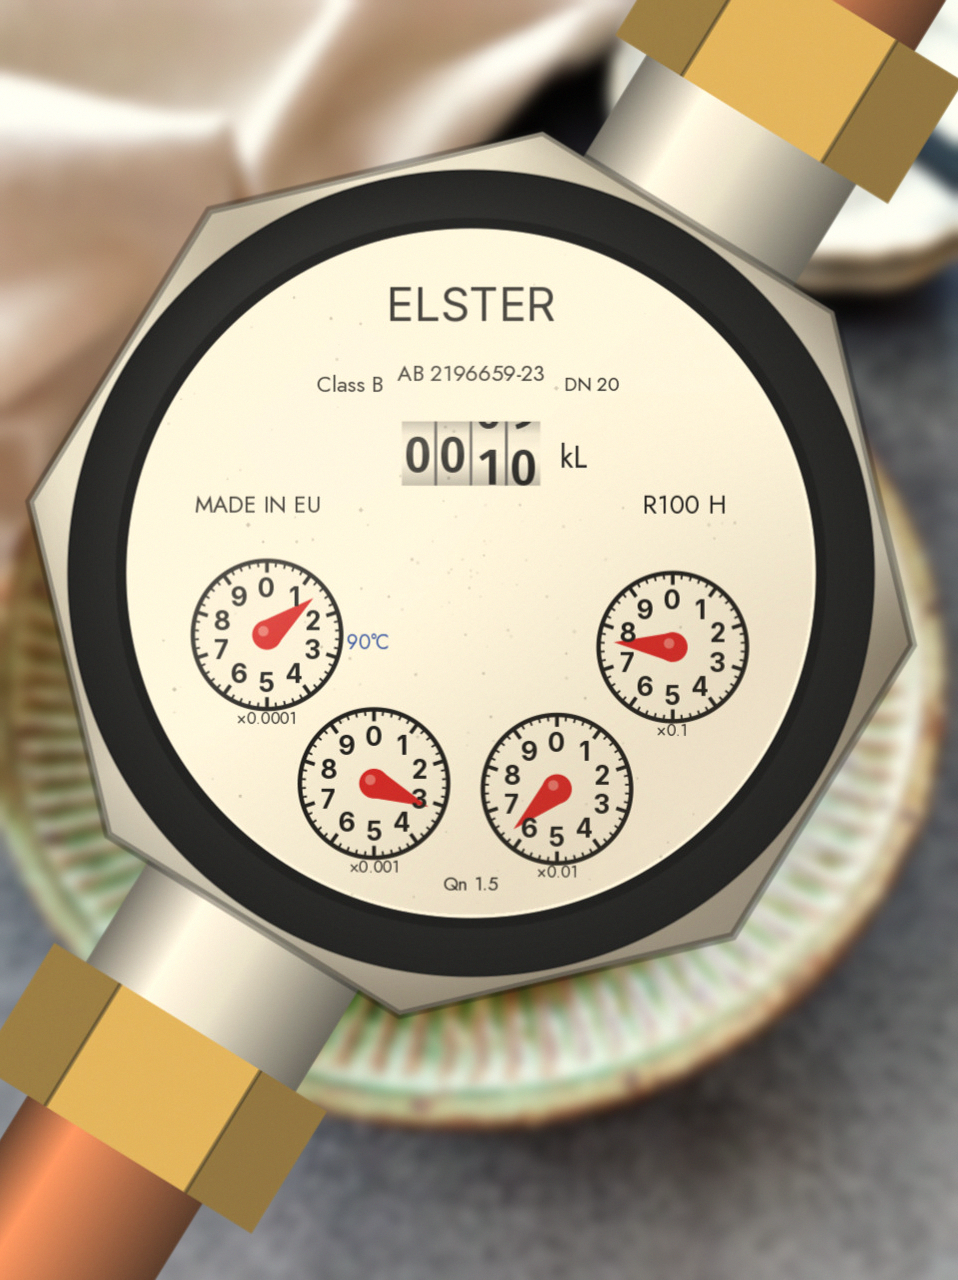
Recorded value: 9.7631 kL
